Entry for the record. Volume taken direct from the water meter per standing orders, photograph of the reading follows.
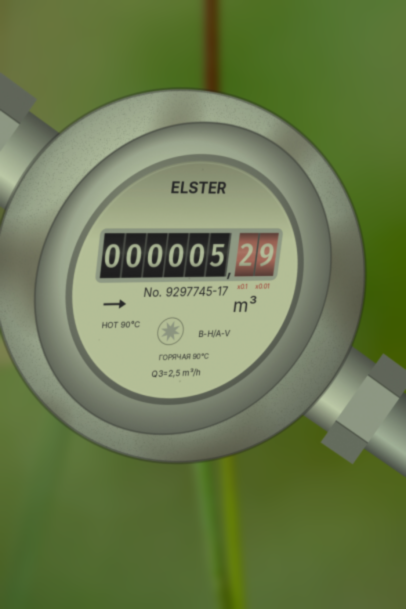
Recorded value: 5.29 m³
